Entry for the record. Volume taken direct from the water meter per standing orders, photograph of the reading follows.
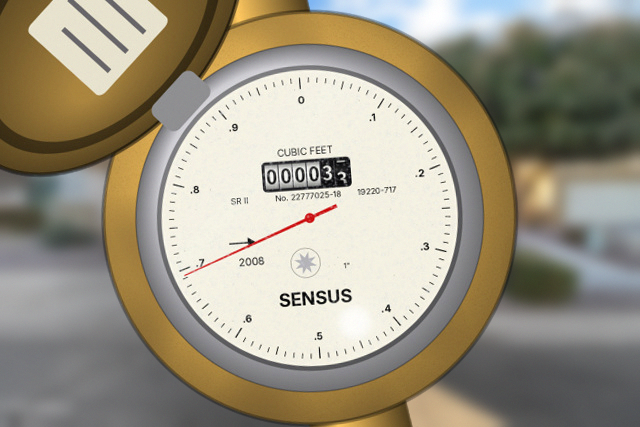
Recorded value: 32.69 ft³
